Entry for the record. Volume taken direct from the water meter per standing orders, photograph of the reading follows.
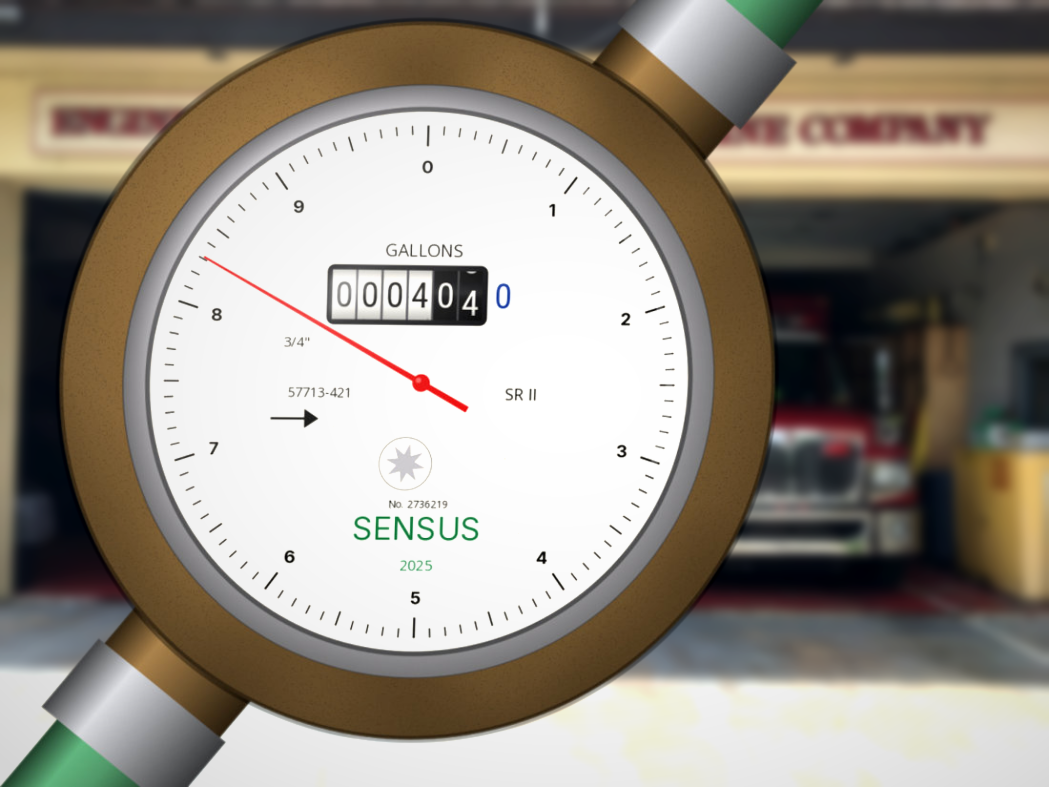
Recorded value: 4038.3 gal
